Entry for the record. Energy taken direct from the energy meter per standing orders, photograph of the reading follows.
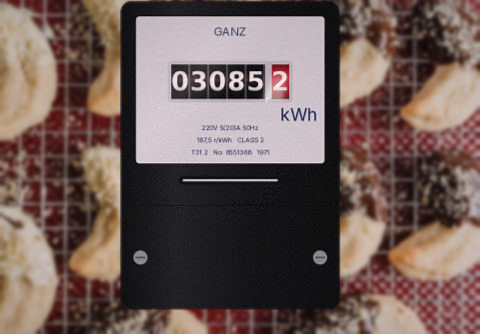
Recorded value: 3085.2 kWh
